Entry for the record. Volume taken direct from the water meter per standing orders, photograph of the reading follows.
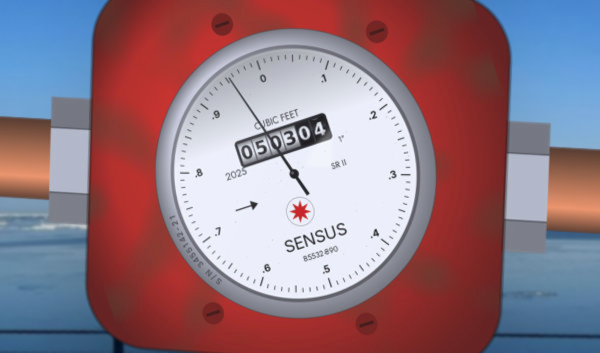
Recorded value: 50303.95 ft³
